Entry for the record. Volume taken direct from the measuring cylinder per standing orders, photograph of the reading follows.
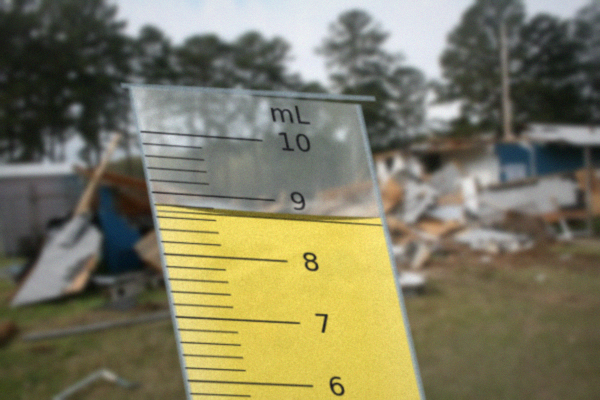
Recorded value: 8.7 mL
